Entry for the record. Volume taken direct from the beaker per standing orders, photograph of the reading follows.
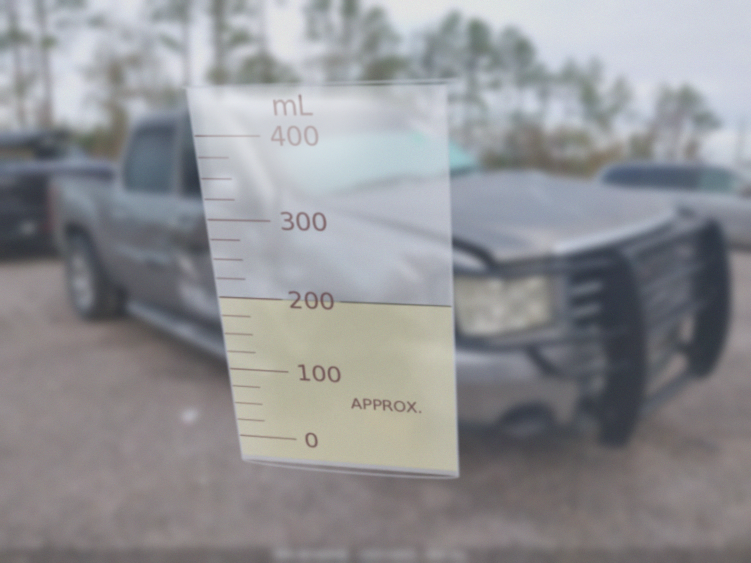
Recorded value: 200 mL
